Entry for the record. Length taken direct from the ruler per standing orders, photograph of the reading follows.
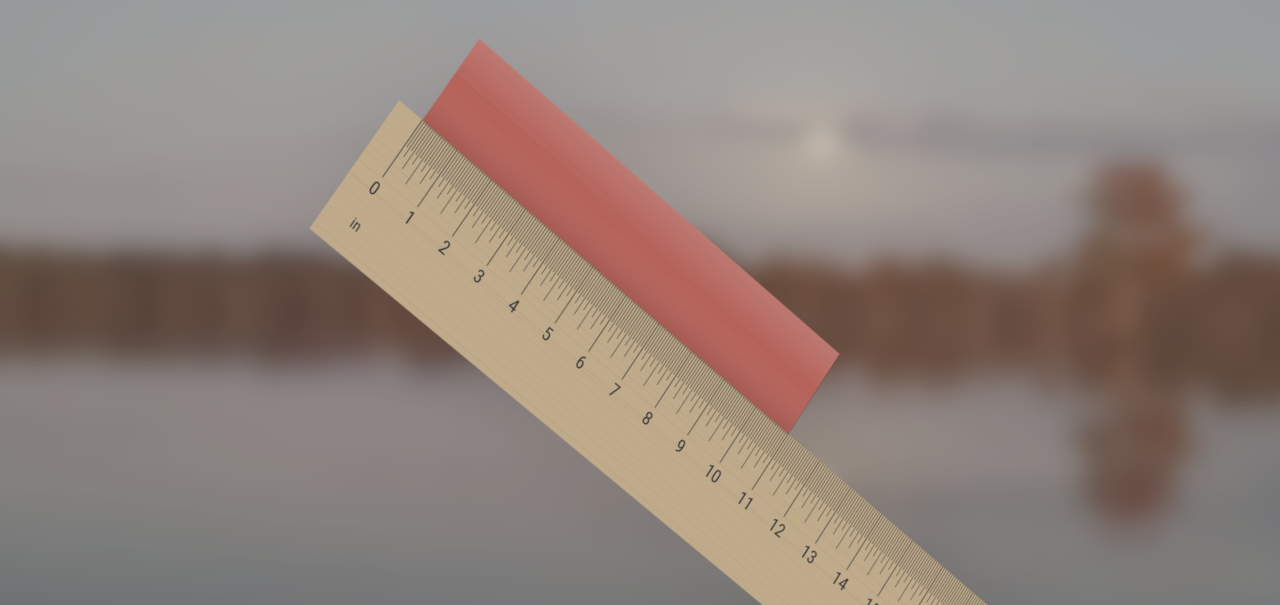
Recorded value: 11 in
